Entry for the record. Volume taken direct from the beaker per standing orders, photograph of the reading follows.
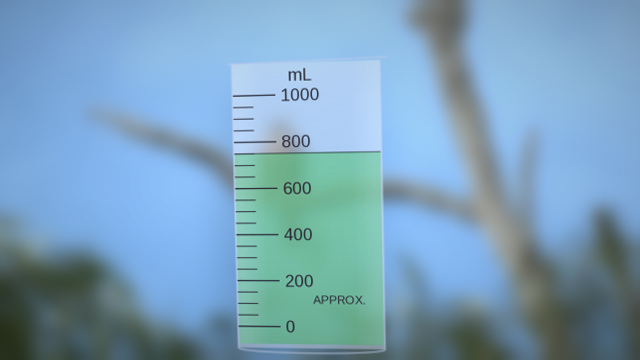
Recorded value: 750 mL
